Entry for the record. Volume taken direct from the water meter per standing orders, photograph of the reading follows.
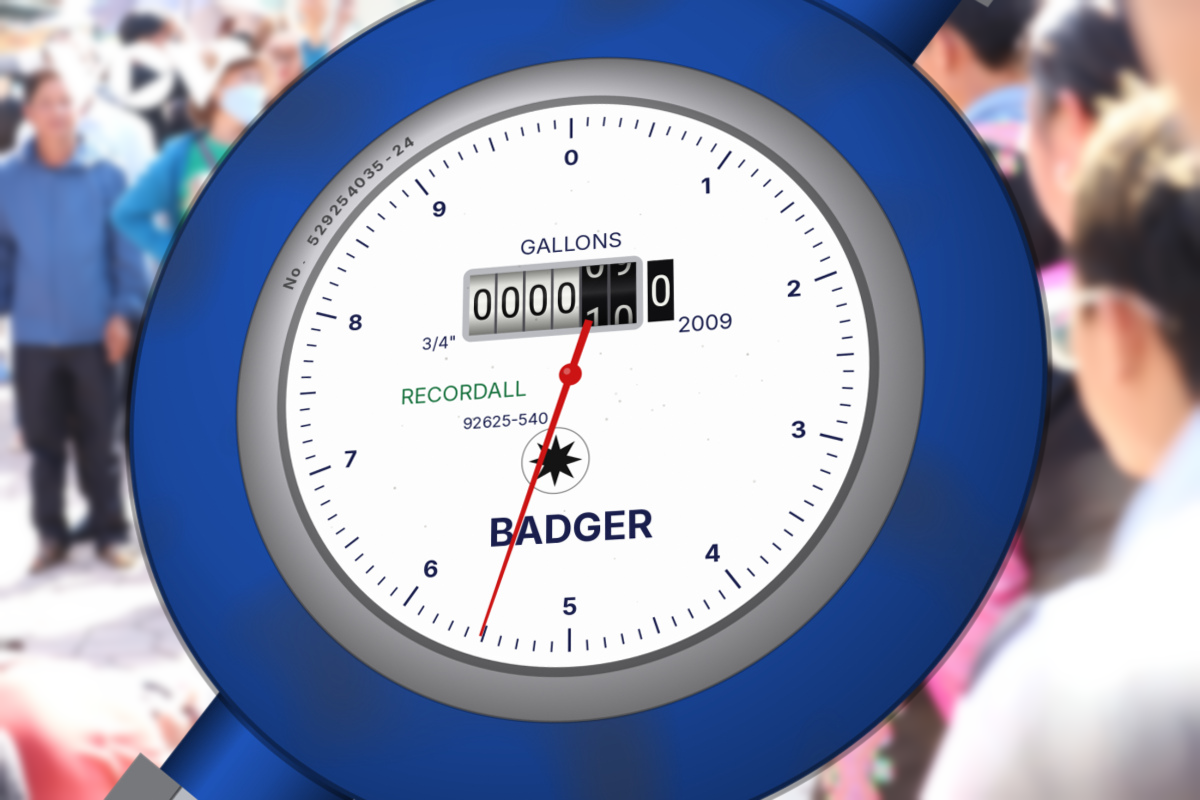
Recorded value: 95.5 gal
